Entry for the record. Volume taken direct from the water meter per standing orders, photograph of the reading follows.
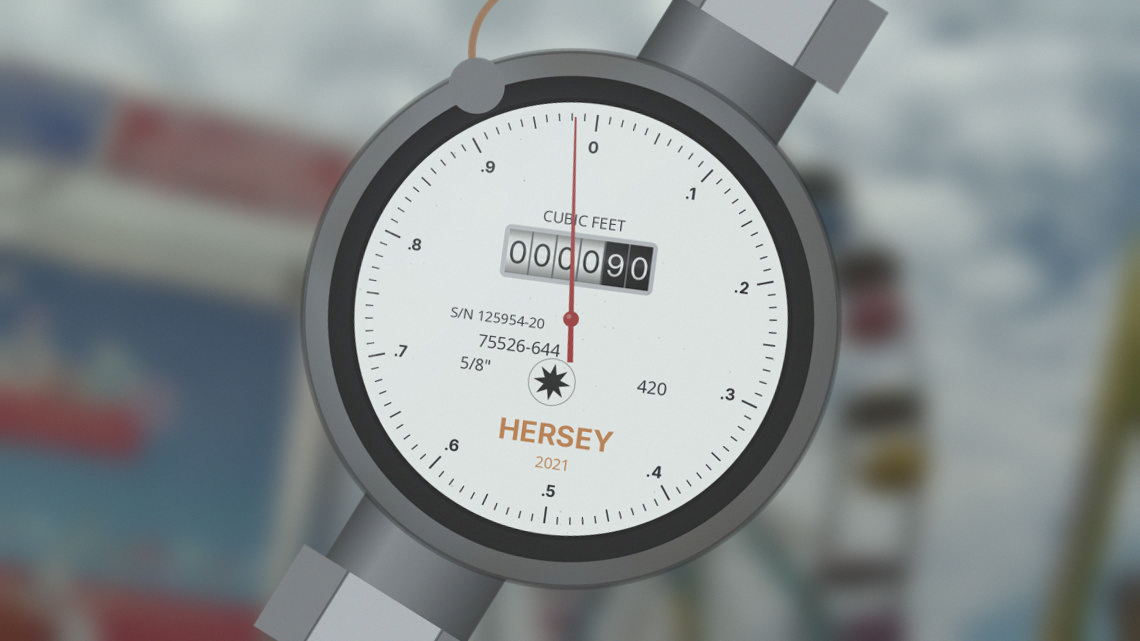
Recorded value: 89.98 ft³
